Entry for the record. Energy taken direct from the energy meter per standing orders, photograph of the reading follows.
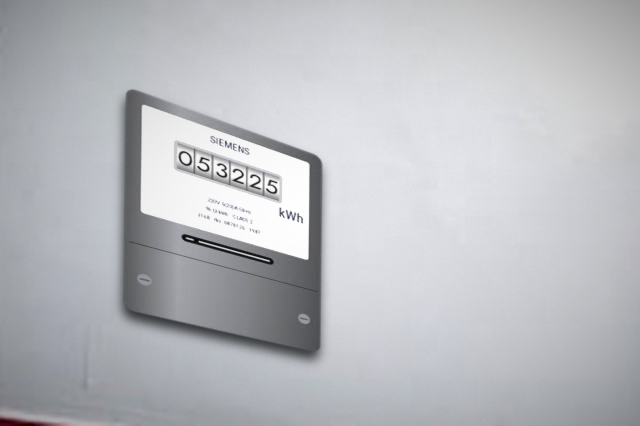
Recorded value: 53225 kWh
